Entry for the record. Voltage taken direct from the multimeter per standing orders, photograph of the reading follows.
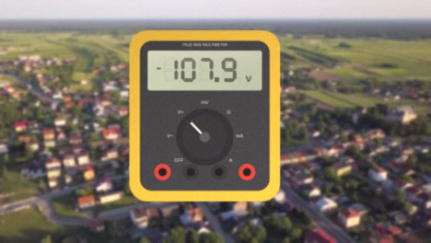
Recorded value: -107.9 V
